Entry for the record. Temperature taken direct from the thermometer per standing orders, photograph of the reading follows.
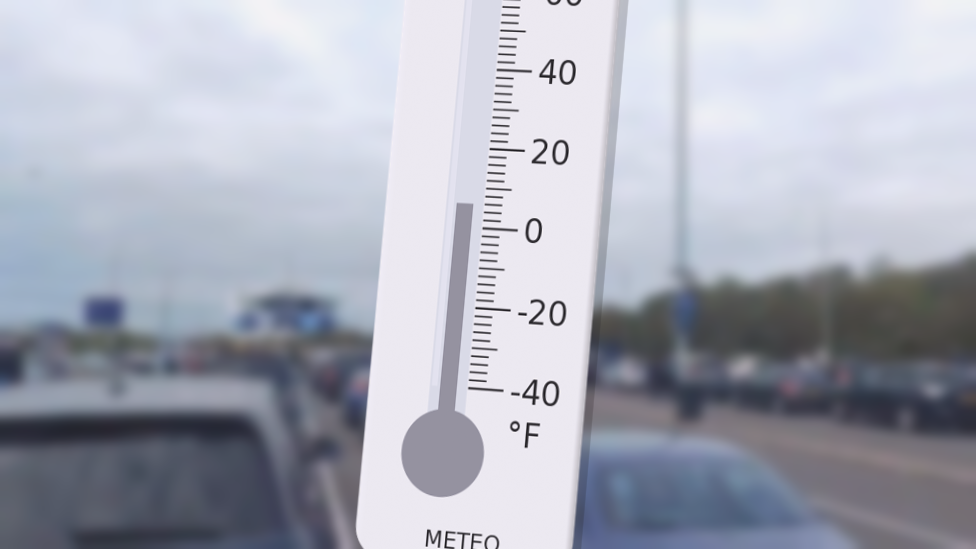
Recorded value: 6 °F
